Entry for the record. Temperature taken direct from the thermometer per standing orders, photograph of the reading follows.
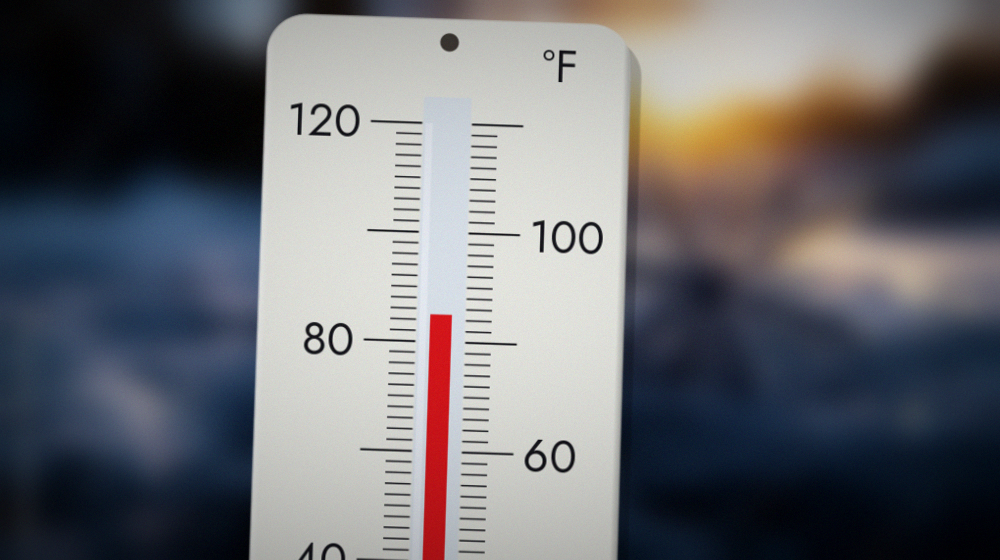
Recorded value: 85 °F
